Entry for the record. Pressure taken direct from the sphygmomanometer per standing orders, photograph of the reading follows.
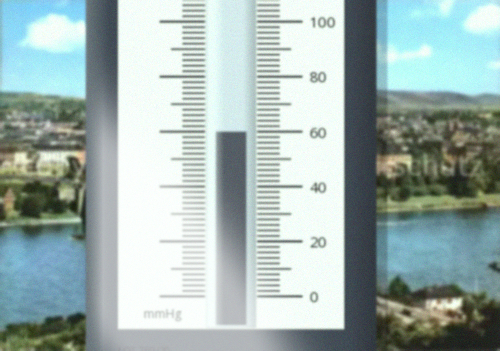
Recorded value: 60 mmHg
